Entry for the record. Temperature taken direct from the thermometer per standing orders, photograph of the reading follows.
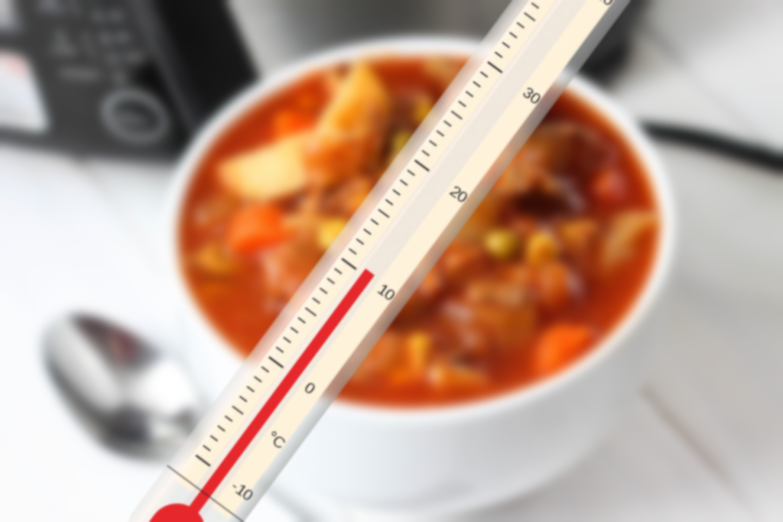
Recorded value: 10.5 °C
